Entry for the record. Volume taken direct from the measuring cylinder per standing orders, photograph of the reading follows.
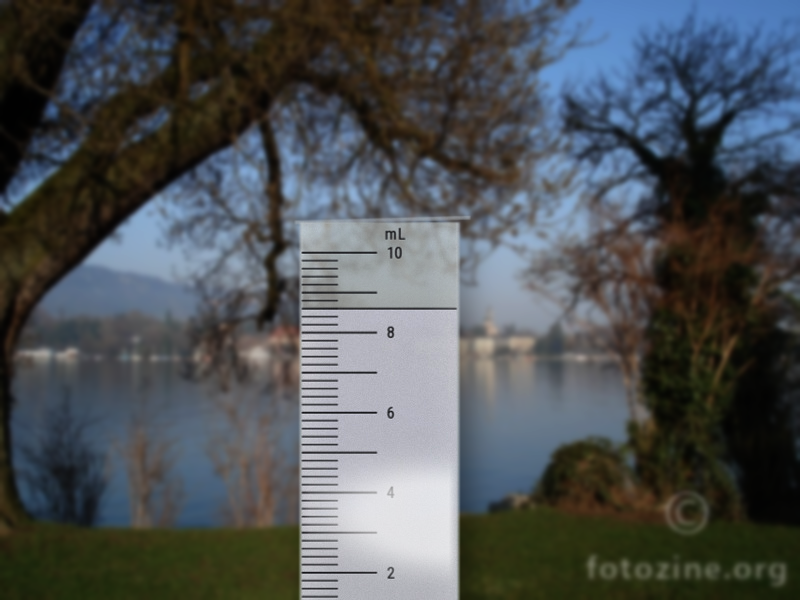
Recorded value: 8.6 mL
